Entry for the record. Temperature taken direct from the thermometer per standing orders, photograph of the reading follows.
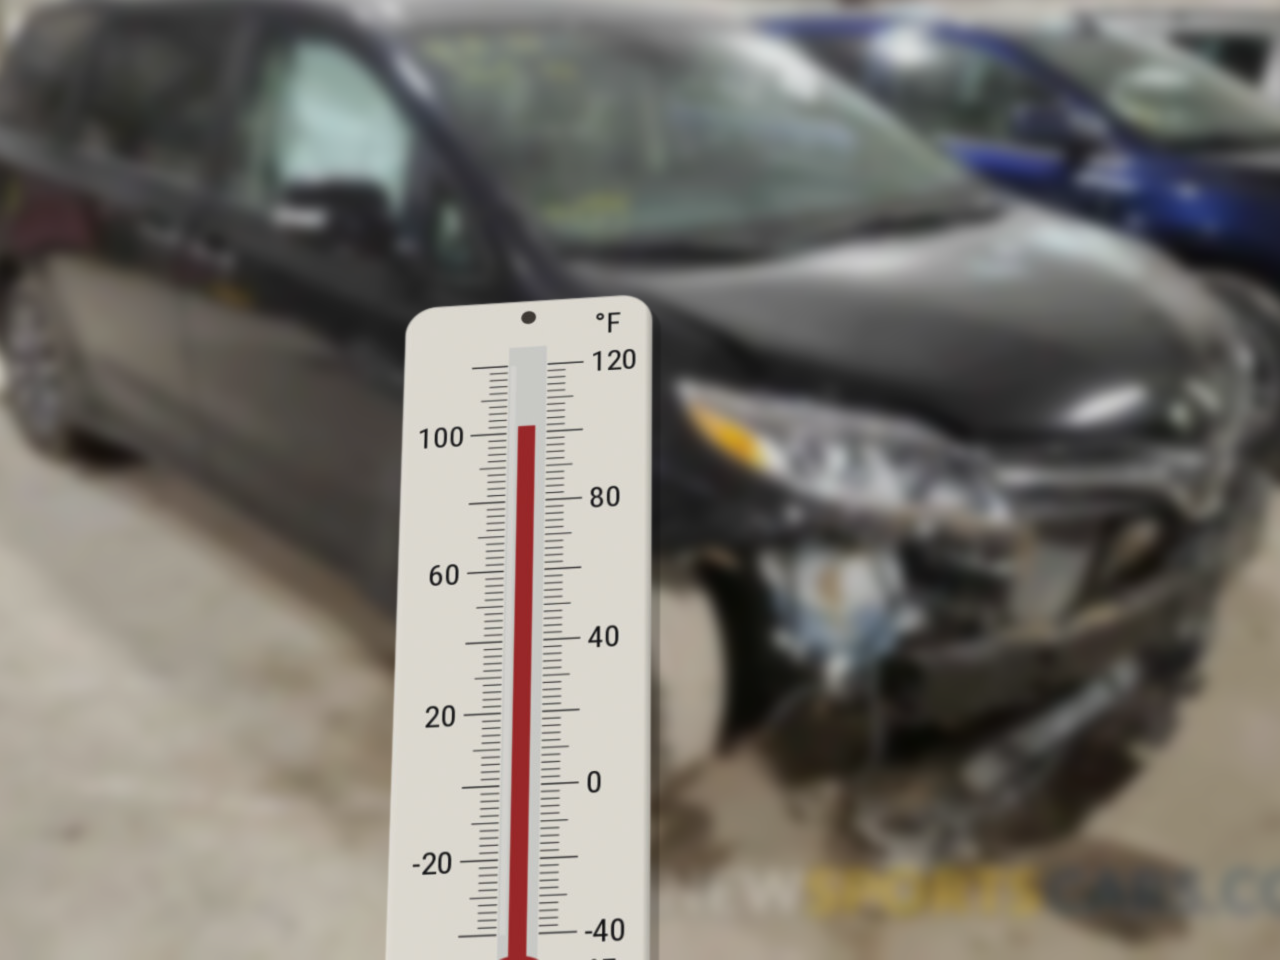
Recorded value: 102 °F
